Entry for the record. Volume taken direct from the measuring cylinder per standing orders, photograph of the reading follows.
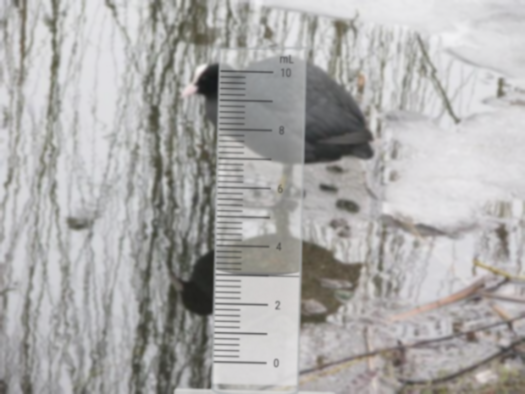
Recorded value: 3 mL
